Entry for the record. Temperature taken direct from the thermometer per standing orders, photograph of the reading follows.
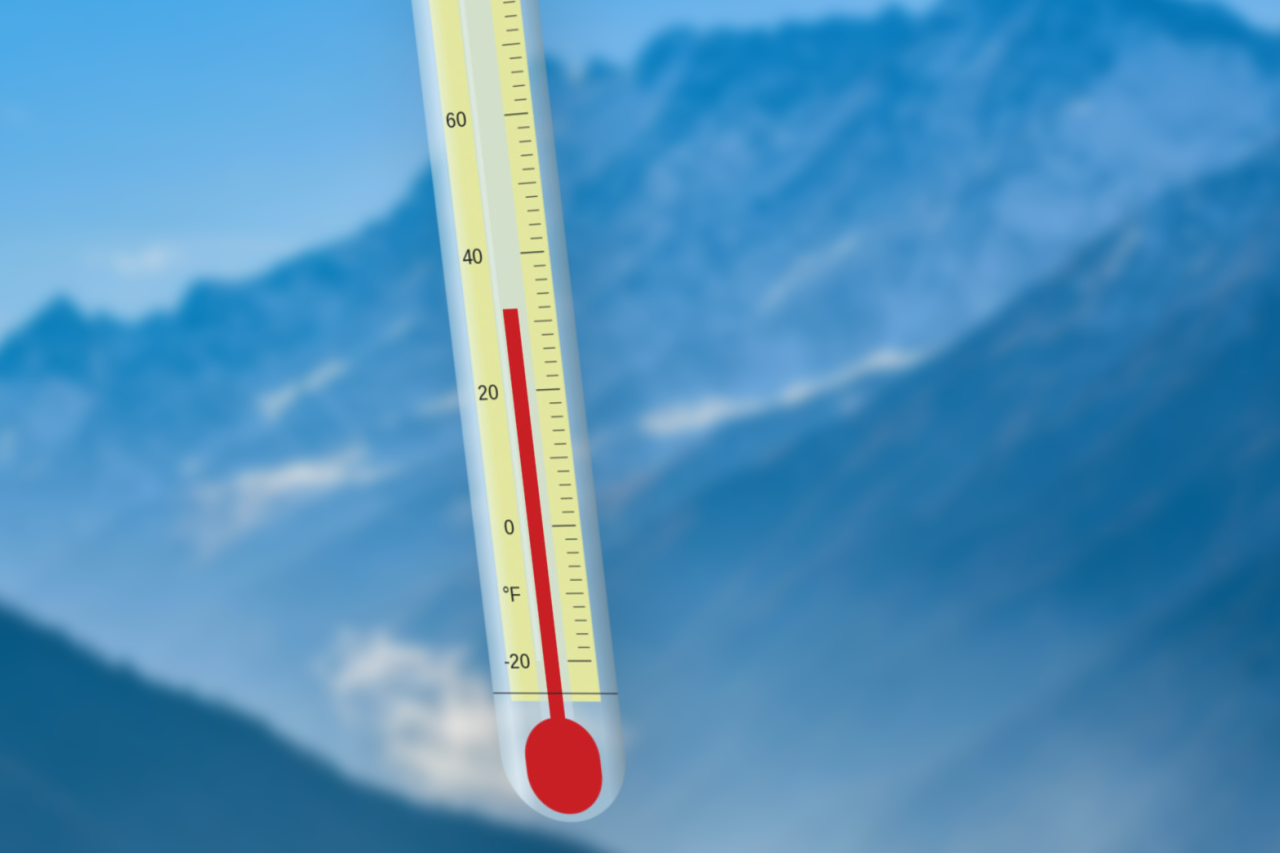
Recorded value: 32 °F
